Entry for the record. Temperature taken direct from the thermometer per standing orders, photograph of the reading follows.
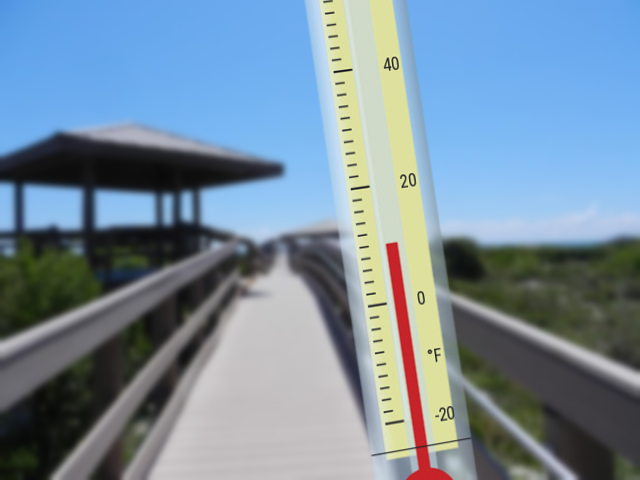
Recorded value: 10 °F
